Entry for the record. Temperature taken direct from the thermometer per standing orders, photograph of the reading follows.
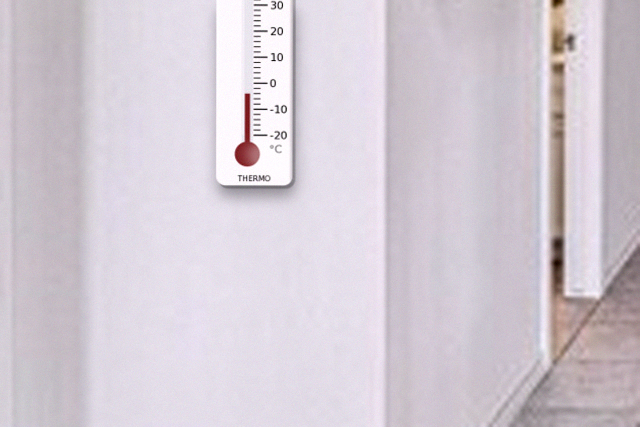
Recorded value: -4 °C
